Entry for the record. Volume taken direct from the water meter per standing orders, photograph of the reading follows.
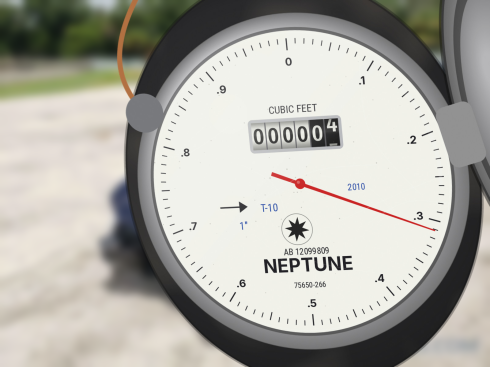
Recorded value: 4.31 ft³
